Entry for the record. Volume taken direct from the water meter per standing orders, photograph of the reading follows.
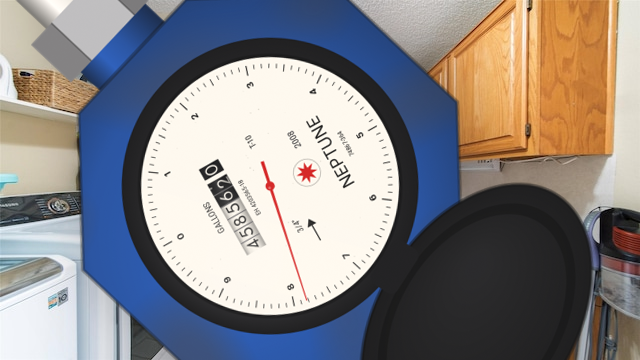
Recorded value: 4585617.8 gal
